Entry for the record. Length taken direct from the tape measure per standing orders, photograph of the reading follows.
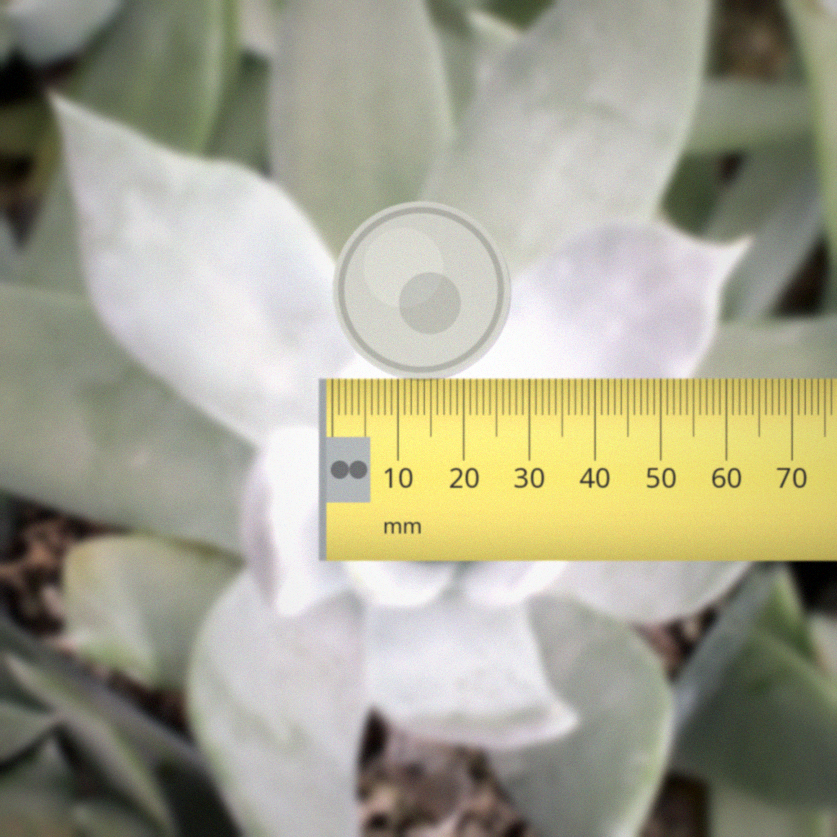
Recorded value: 27 mm
